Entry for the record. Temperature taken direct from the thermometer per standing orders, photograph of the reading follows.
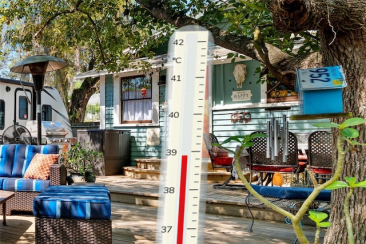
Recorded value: 38.9 °C
